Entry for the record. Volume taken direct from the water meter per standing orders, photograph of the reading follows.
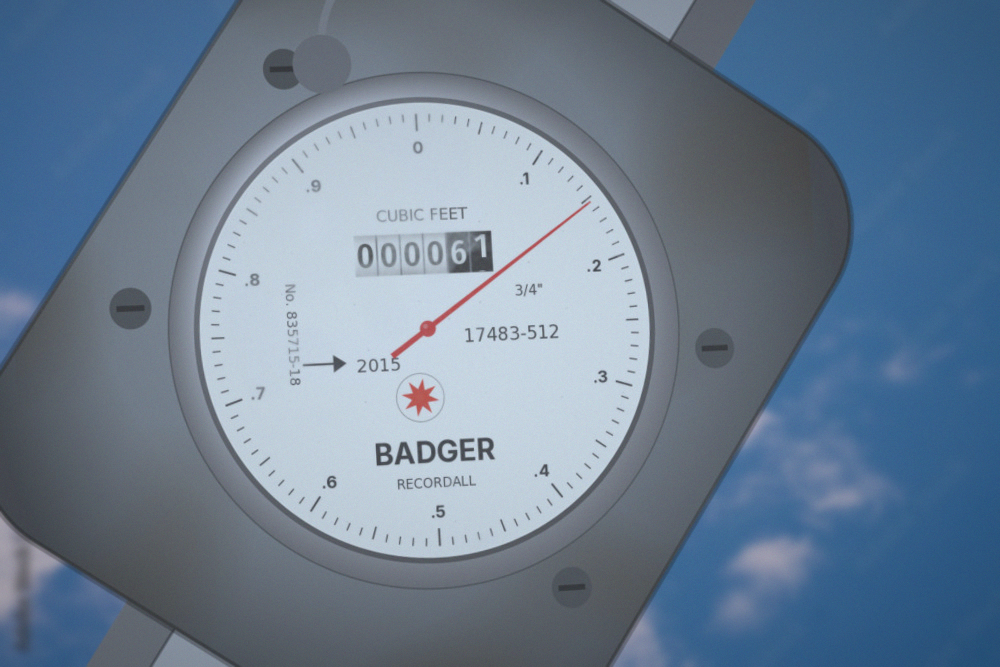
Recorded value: 61.15 ft³
